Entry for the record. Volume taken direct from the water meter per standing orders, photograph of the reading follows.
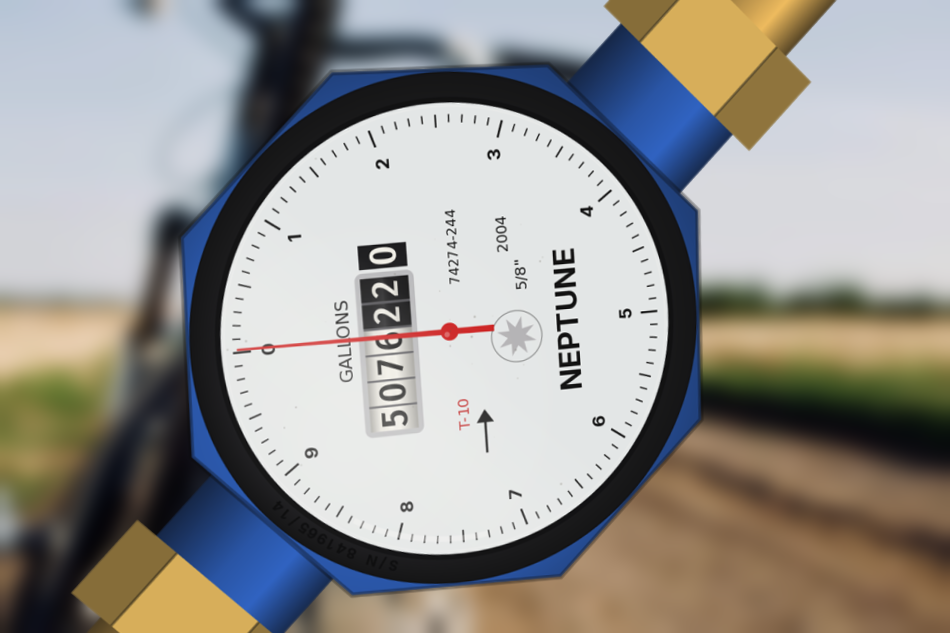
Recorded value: 5076220.0 gal
